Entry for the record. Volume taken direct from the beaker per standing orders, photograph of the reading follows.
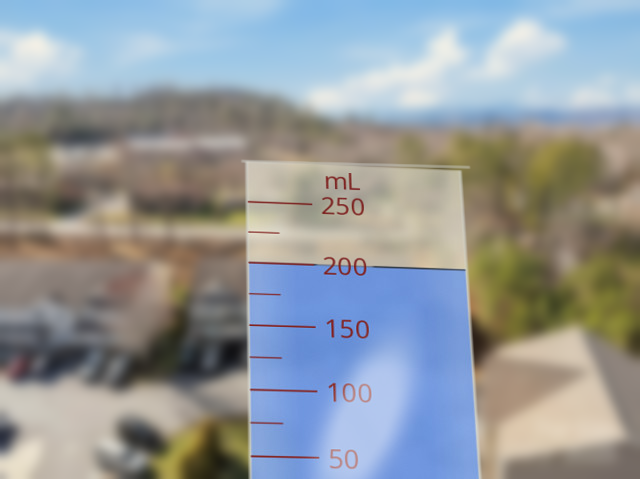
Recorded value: 200 mL
